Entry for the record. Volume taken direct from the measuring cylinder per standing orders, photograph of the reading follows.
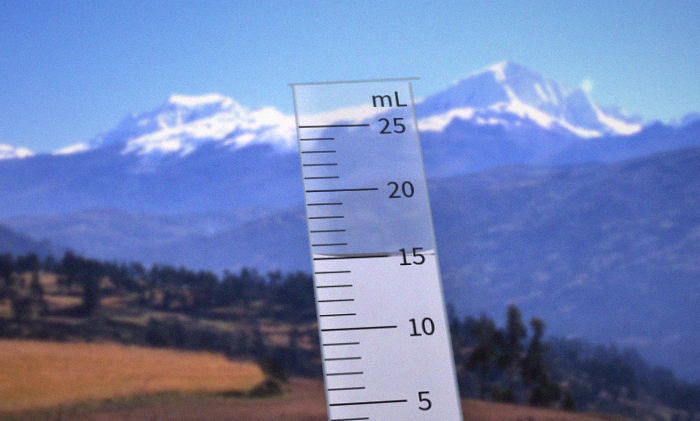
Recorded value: 15 mL
